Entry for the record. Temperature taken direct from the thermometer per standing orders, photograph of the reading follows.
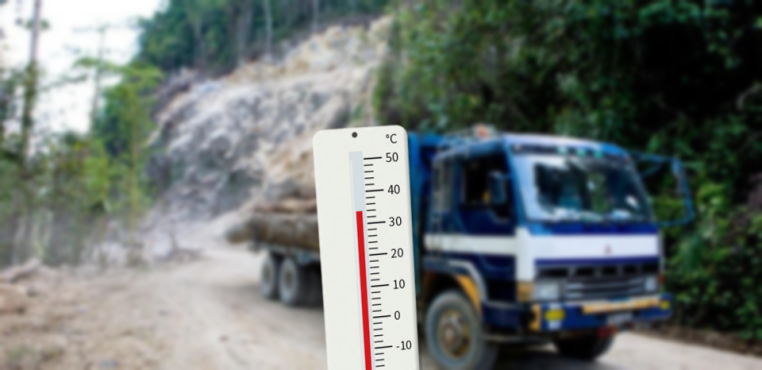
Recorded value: 34 °C
